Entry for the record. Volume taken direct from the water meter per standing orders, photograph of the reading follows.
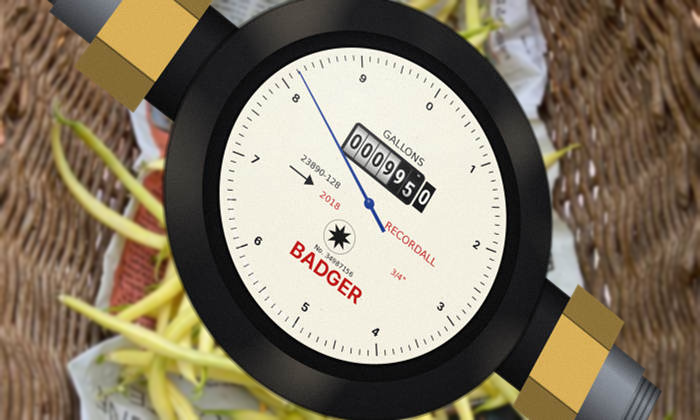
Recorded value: 9948.2 gal
